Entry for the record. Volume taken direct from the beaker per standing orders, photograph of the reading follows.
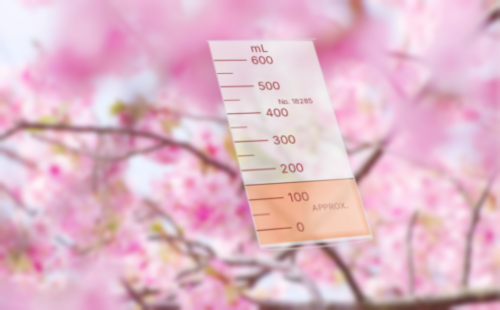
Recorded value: 150 mL
